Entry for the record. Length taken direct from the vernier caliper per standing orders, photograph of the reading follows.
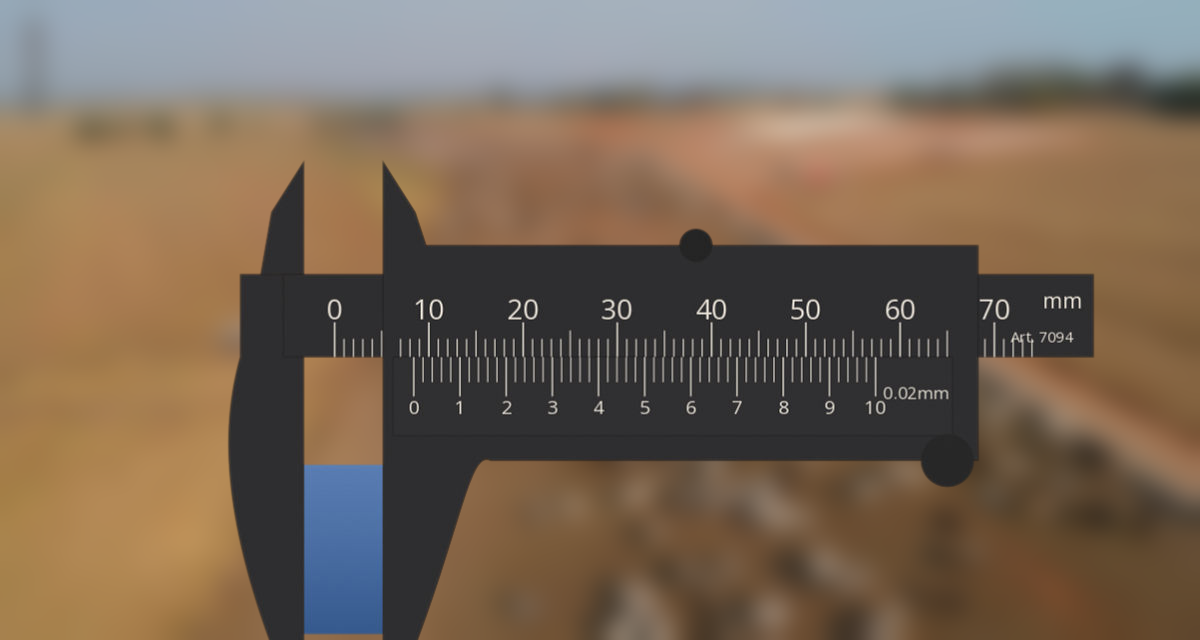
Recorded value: 8.4 mm
